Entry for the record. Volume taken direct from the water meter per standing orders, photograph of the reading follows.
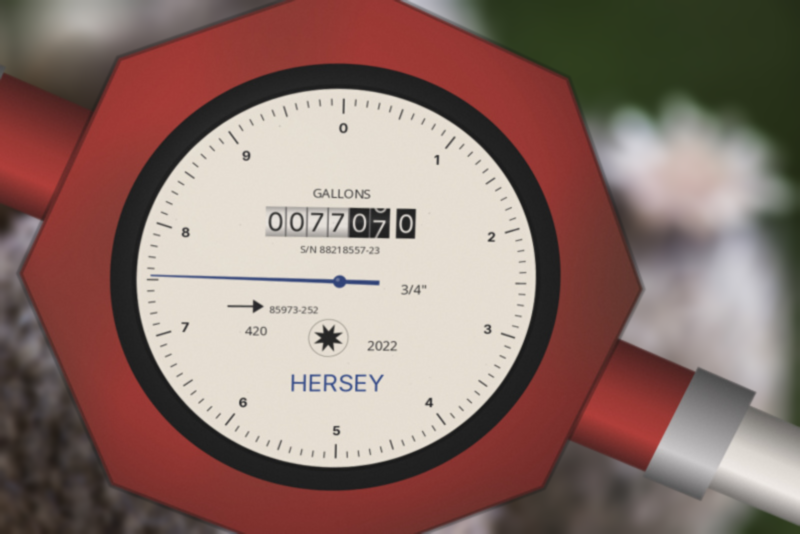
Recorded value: 77067.5 gal
